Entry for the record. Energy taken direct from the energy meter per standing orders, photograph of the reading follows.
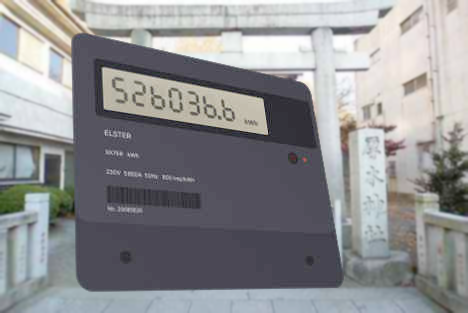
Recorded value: 526036.6 kWh
